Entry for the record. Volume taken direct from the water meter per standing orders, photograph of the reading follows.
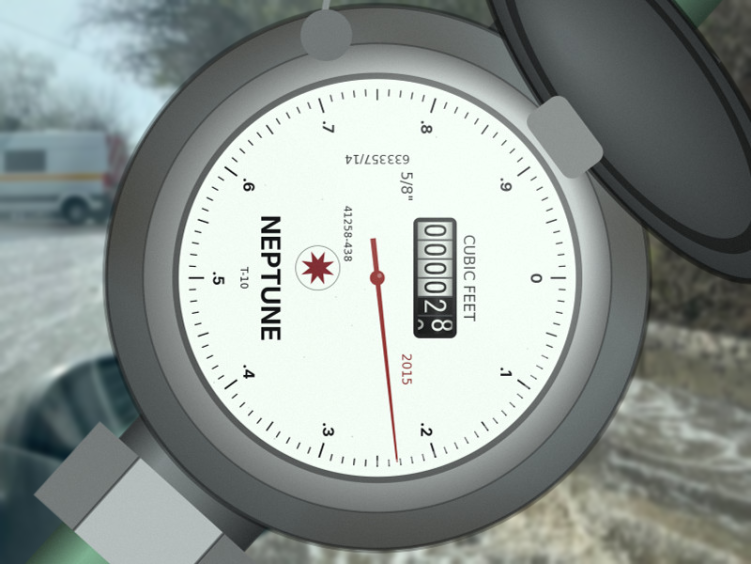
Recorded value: 28.23 ft³
